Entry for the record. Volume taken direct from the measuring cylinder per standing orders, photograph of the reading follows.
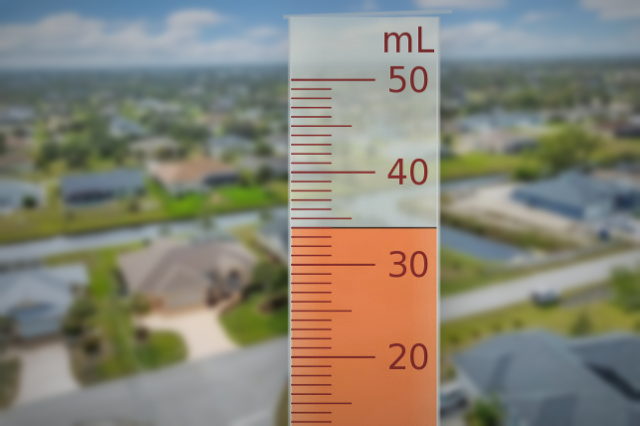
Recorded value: 34 mL
